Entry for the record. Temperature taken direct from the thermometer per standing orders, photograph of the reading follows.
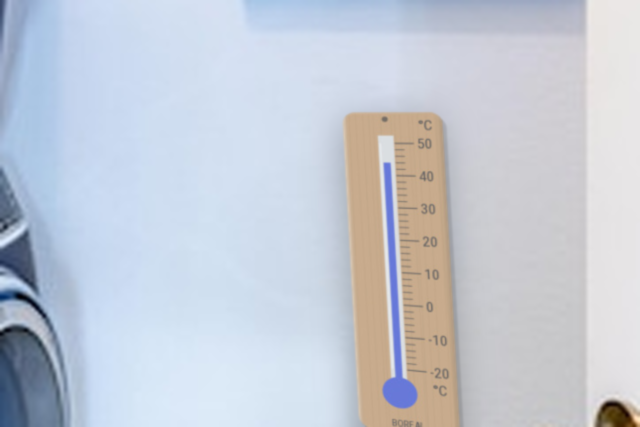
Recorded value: 44 °C
